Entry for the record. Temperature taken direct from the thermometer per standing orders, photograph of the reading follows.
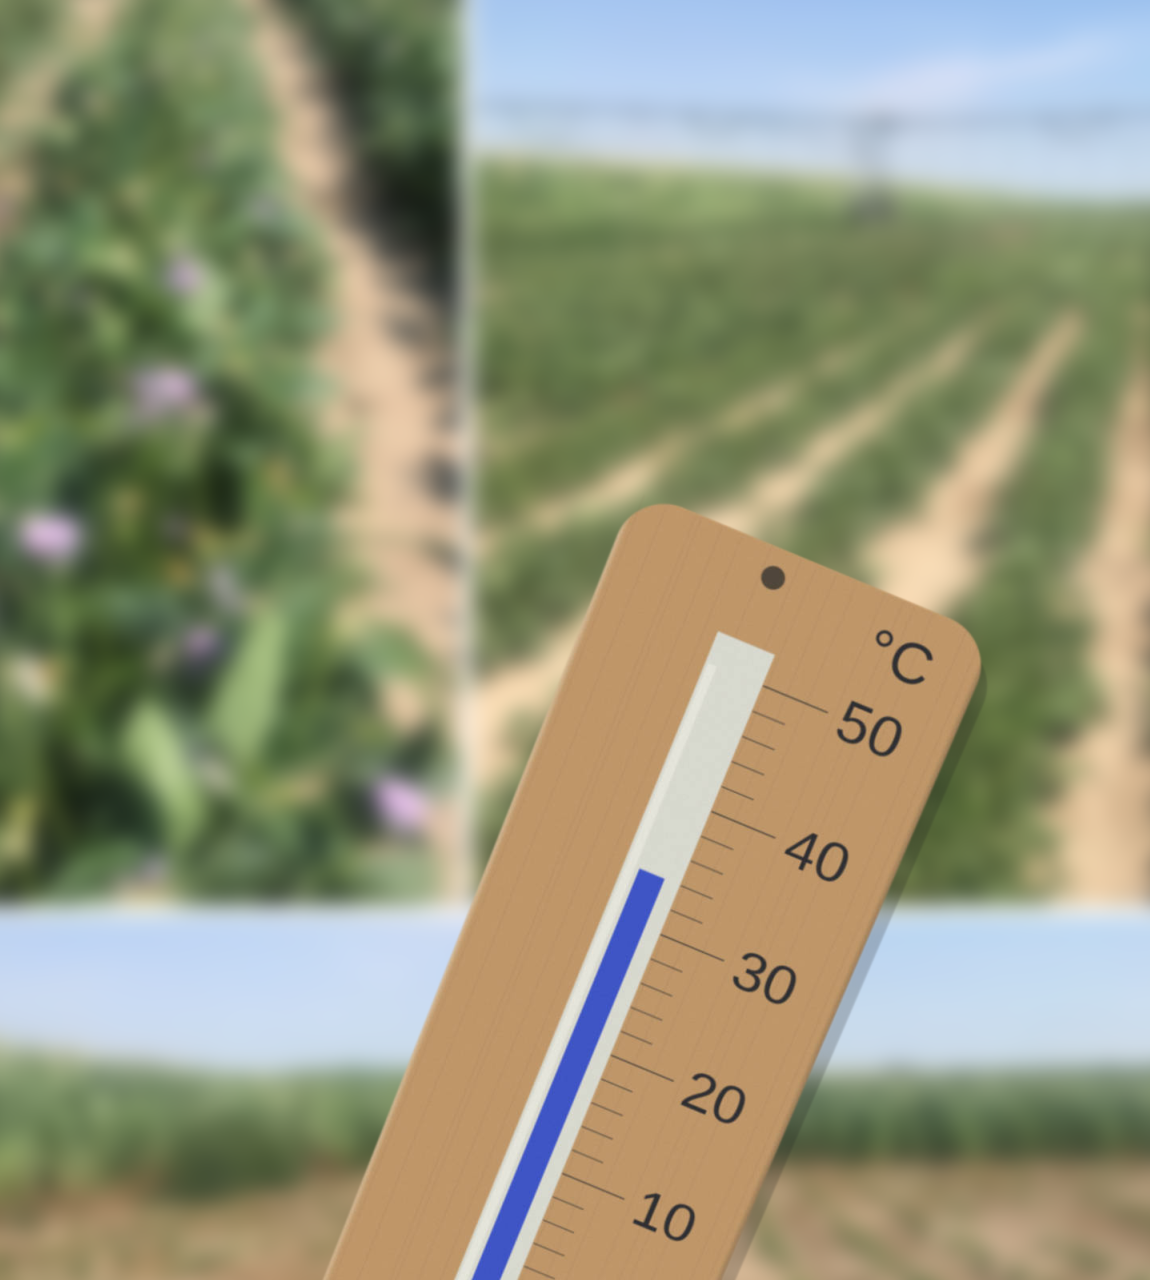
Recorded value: 34 °C
